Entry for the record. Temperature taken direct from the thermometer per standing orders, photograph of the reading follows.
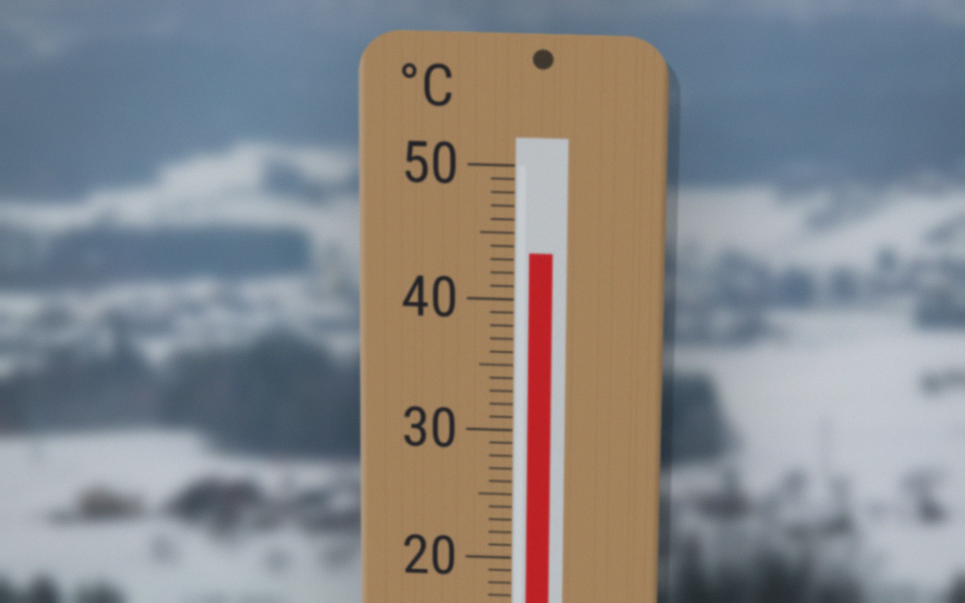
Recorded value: 43.5 °C
